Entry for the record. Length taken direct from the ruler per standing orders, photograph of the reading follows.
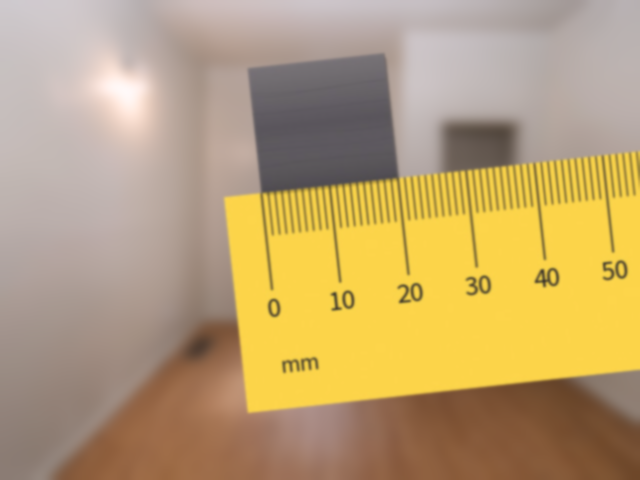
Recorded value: 20 mm
